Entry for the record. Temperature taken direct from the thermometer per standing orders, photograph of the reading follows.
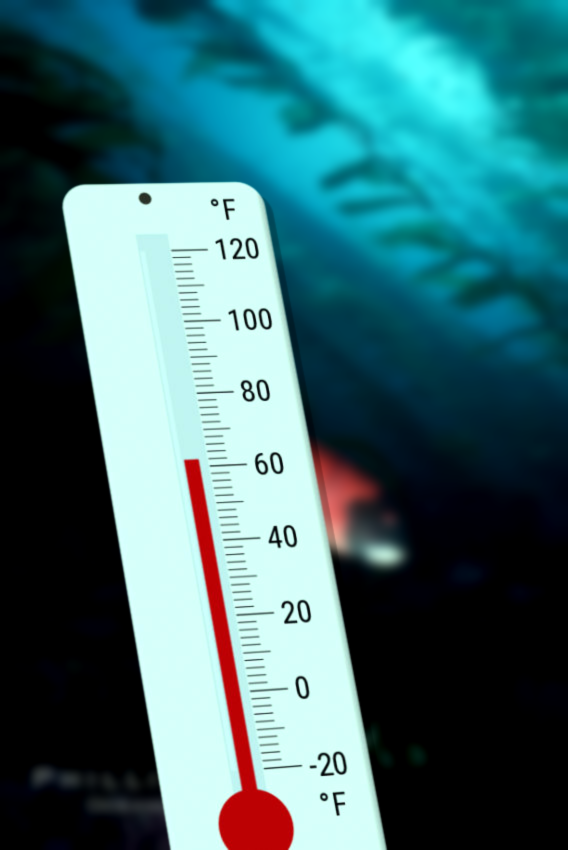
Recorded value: 62 °F
